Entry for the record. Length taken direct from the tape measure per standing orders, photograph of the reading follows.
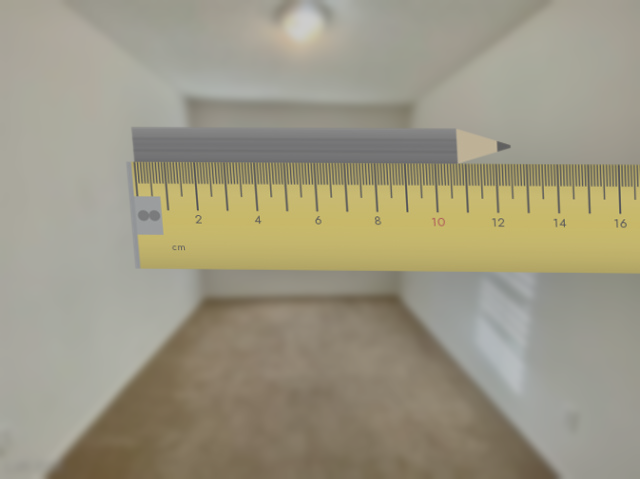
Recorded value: 12.5 cm
